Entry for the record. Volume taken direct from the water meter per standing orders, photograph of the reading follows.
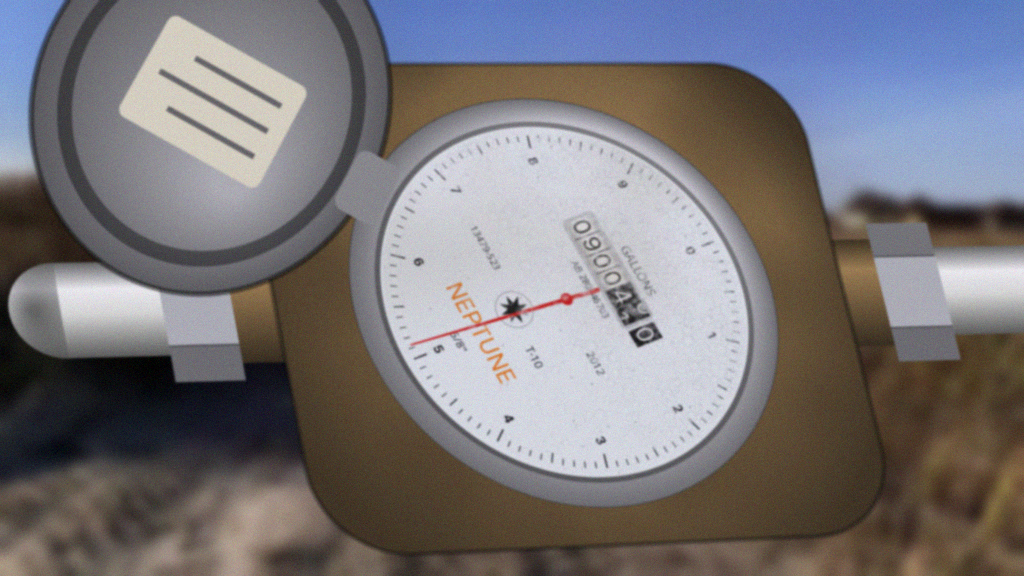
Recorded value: 900405.1 gal
